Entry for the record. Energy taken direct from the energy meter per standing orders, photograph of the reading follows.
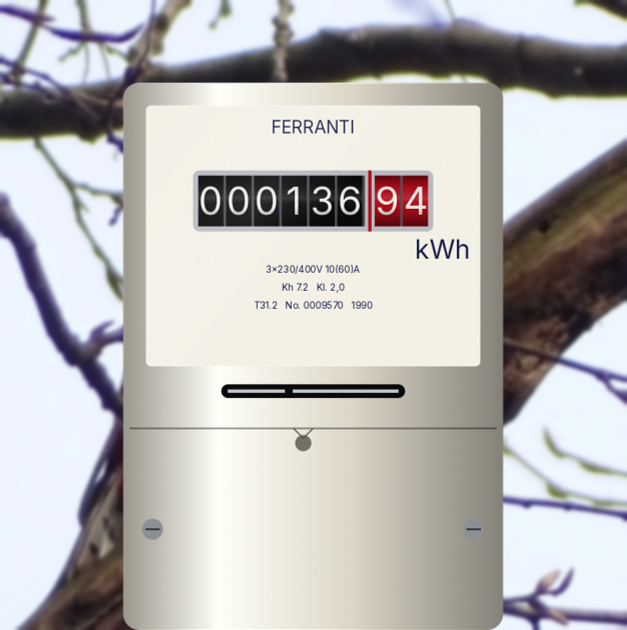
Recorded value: 136.94 kWh
